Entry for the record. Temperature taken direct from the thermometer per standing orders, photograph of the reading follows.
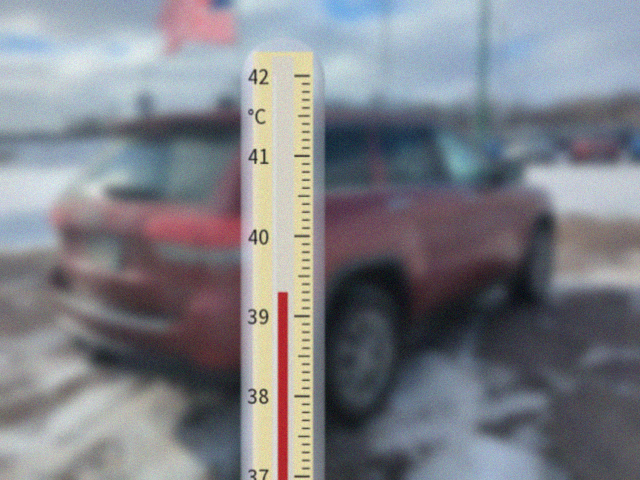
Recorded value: 39.3 °C
